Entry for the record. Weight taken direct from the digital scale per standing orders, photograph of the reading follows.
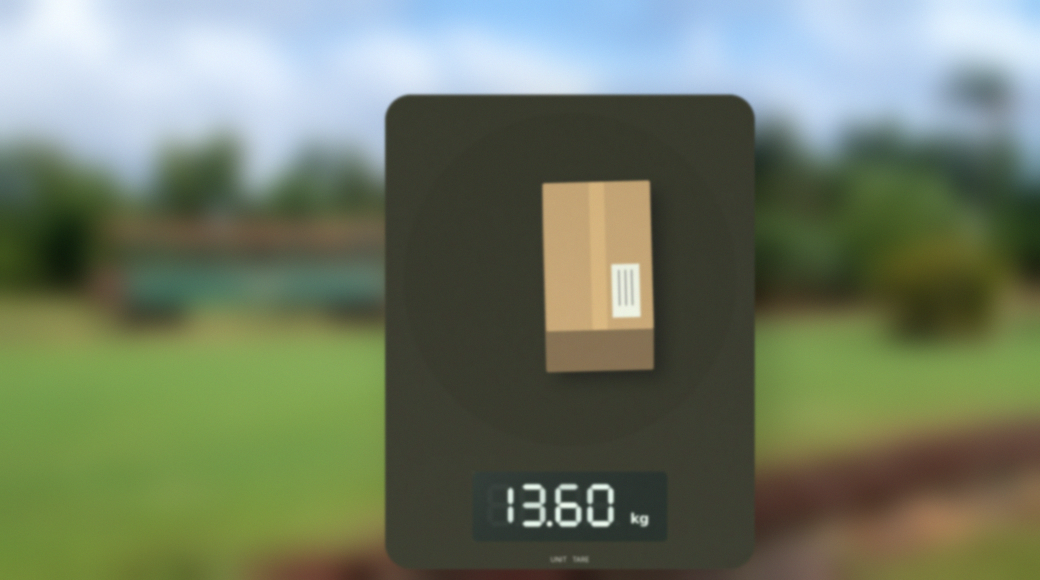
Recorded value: 13.60 kg
